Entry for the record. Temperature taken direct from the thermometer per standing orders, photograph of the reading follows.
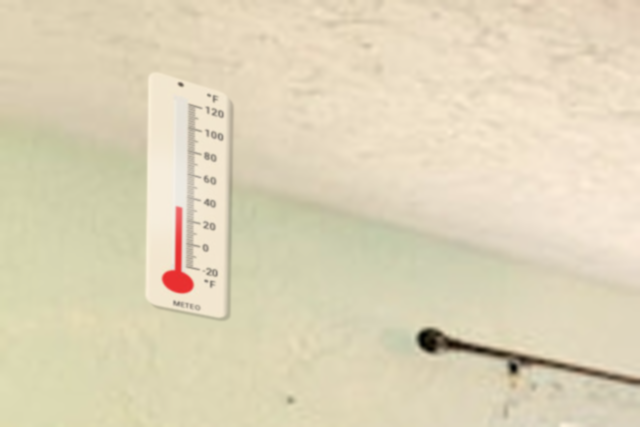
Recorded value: 30 °F
